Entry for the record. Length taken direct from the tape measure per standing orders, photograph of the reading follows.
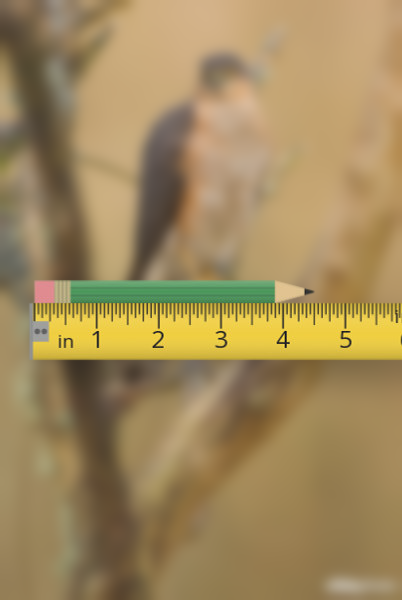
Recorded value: 4.5 in
